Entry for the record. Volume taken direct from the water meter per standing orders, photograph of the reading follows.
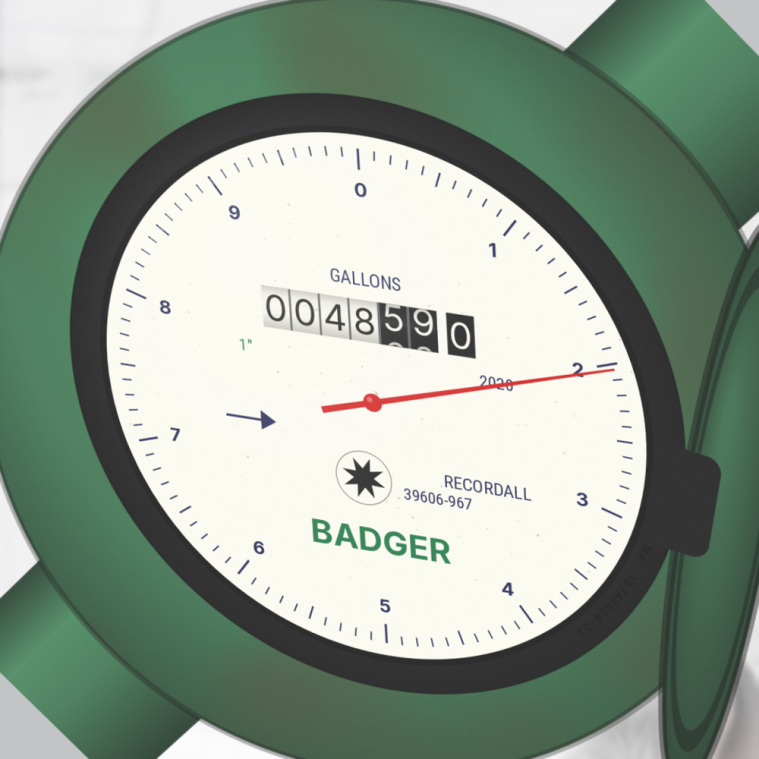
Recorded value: 48592.0 gal
